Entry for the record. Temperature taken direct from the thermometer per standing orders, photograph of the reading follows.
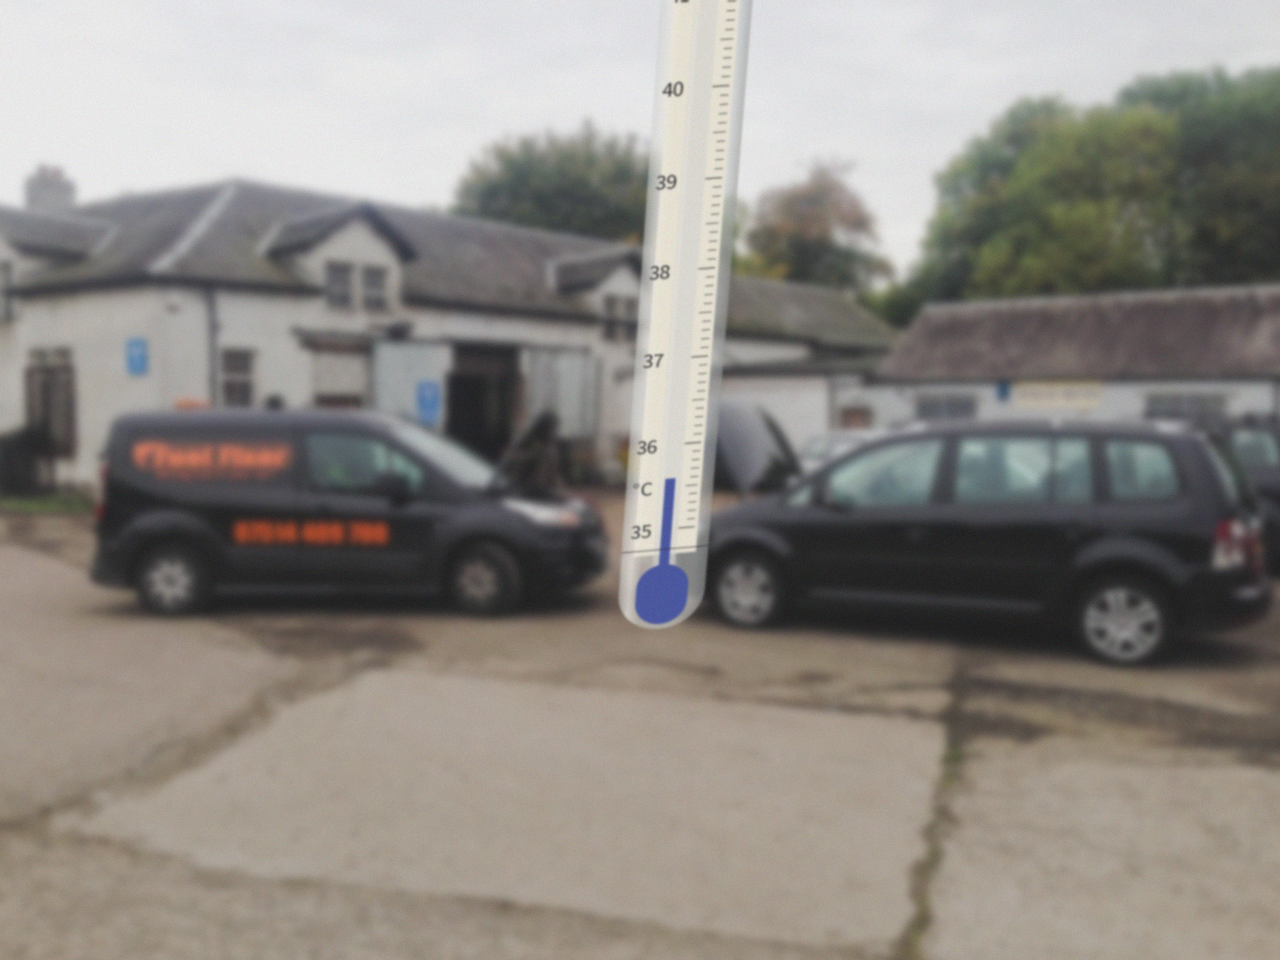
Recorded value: 35.6 °C
